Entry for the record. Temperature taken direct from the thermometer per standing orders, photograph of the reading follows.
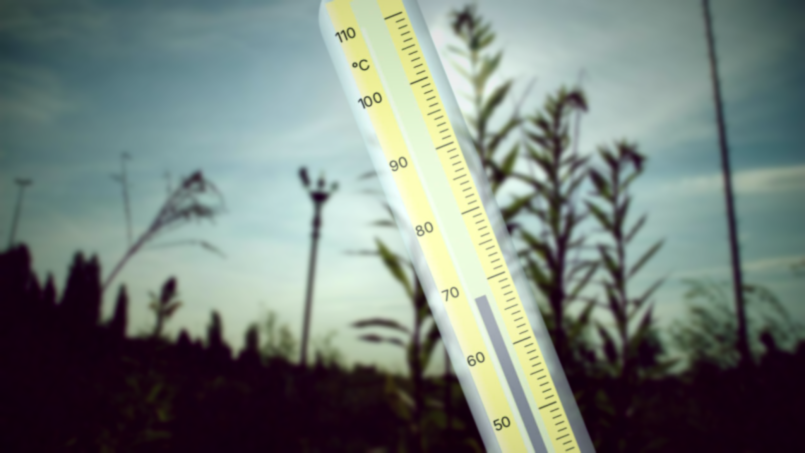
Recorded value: 68 °C
